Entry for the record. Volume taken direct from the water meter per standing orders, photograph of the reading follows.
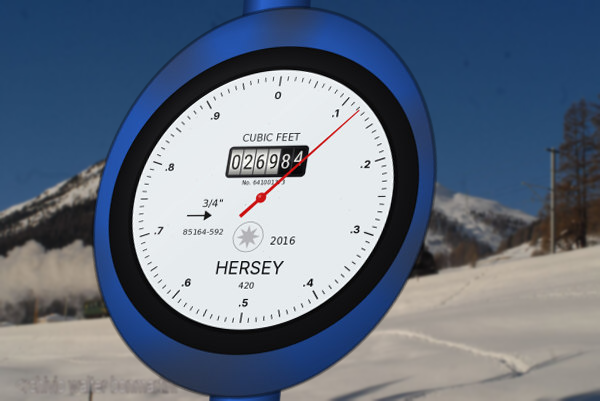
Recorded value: 26984.12 ft³
